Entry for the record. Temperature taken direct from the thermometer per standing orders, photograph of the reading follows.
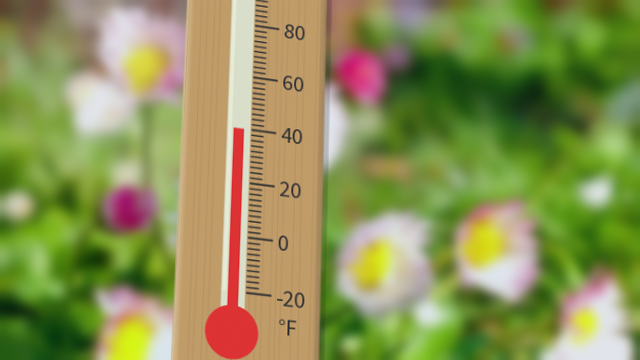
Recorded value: 40 °F
